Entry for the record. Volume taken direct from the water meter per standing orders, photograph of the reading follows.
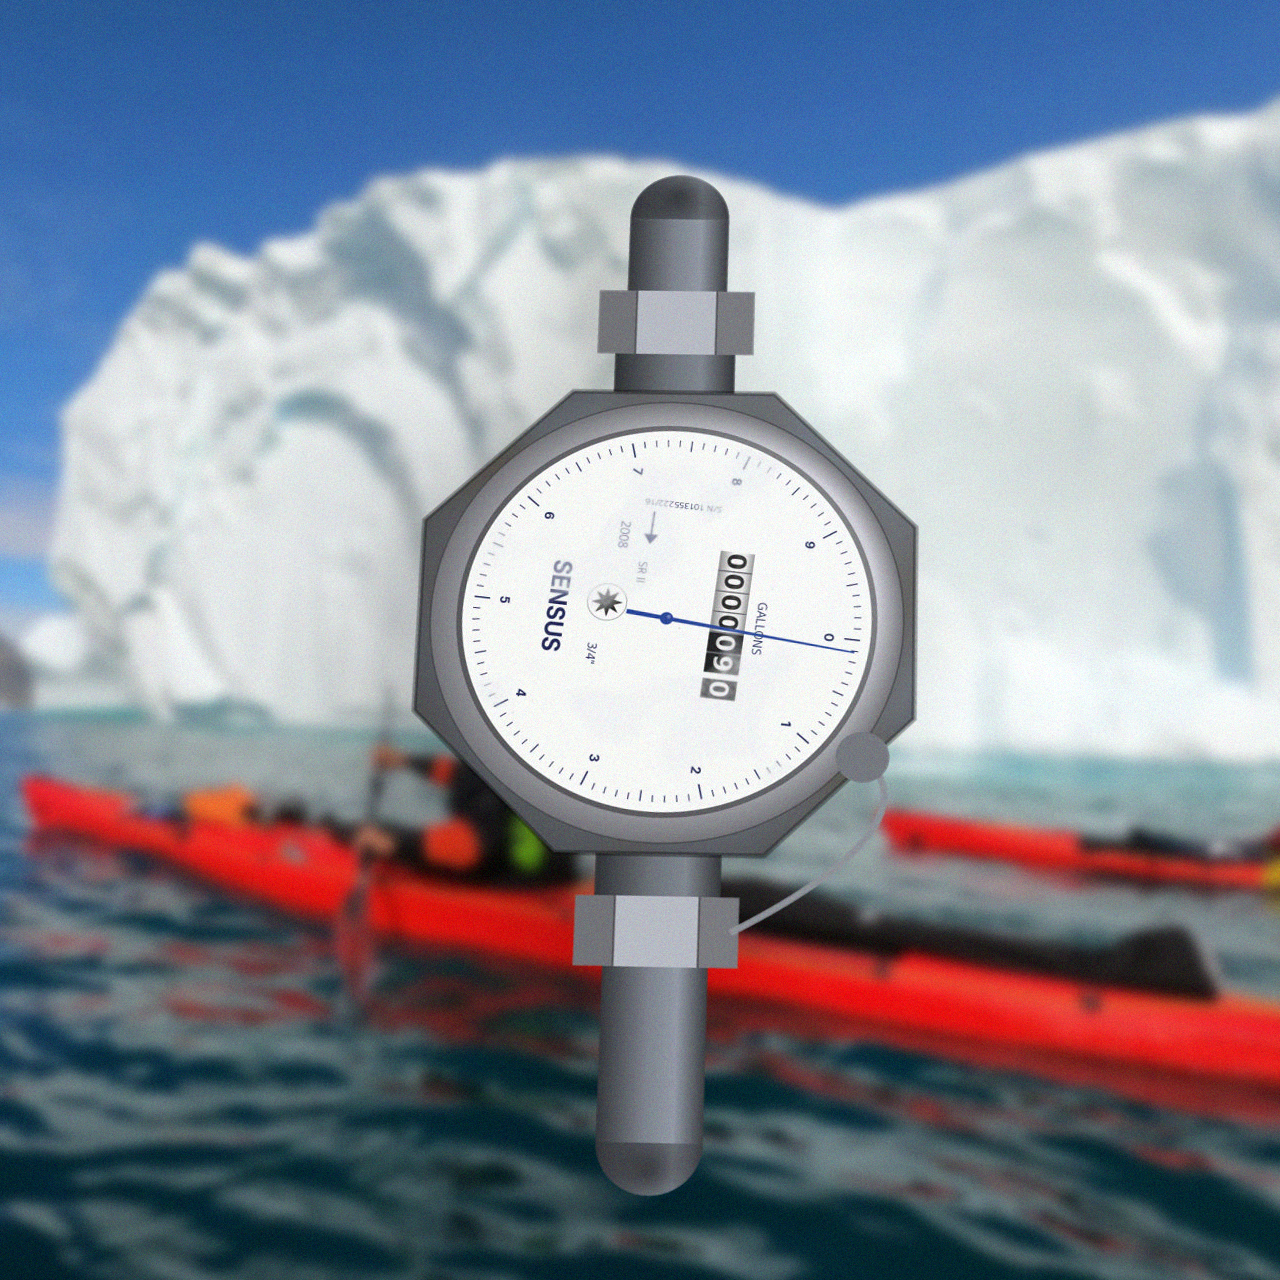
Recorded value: 90.1 gal
